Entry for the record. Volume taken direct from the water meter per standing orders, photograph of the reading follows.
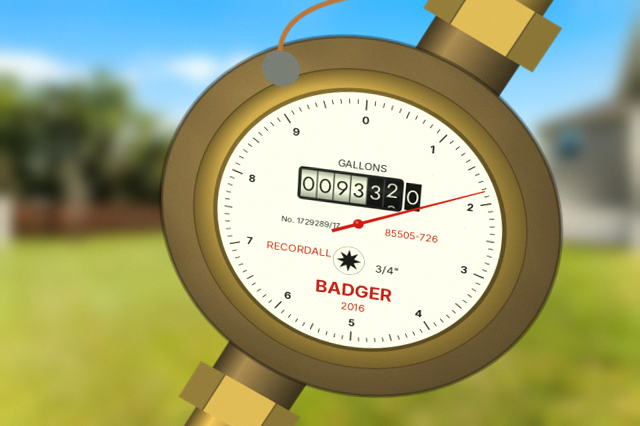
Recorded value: 93321.8 gal
